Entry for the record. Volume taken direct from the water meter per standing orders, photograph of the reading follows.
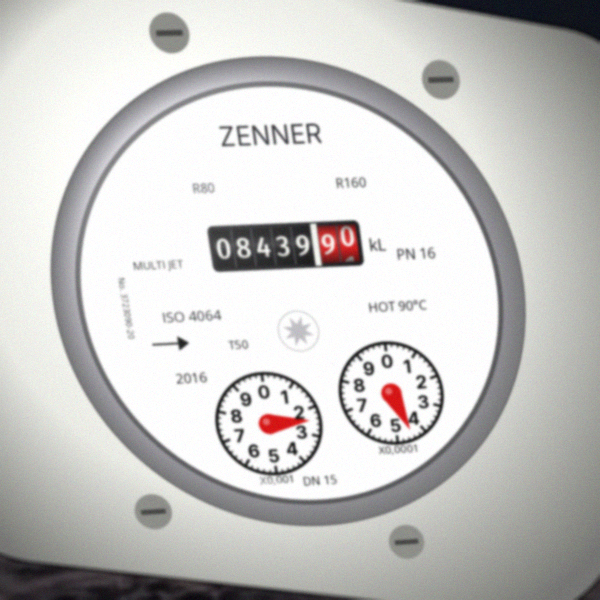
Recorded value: 8439.9024 kL
